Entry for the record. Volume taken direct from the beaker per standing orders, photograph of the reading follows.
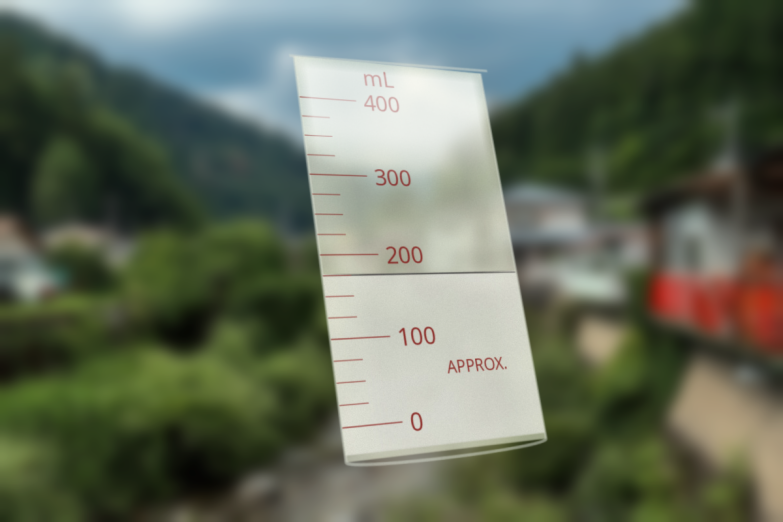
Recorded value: 175 mL
